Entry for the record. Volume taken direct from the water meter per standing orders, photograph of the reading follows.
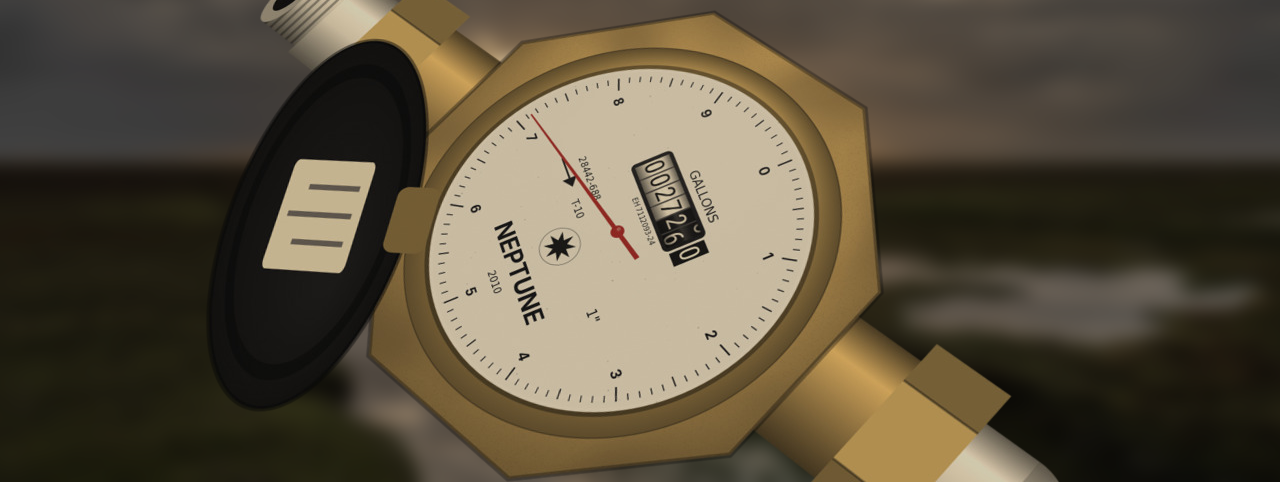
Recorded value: 27257.1 gal
